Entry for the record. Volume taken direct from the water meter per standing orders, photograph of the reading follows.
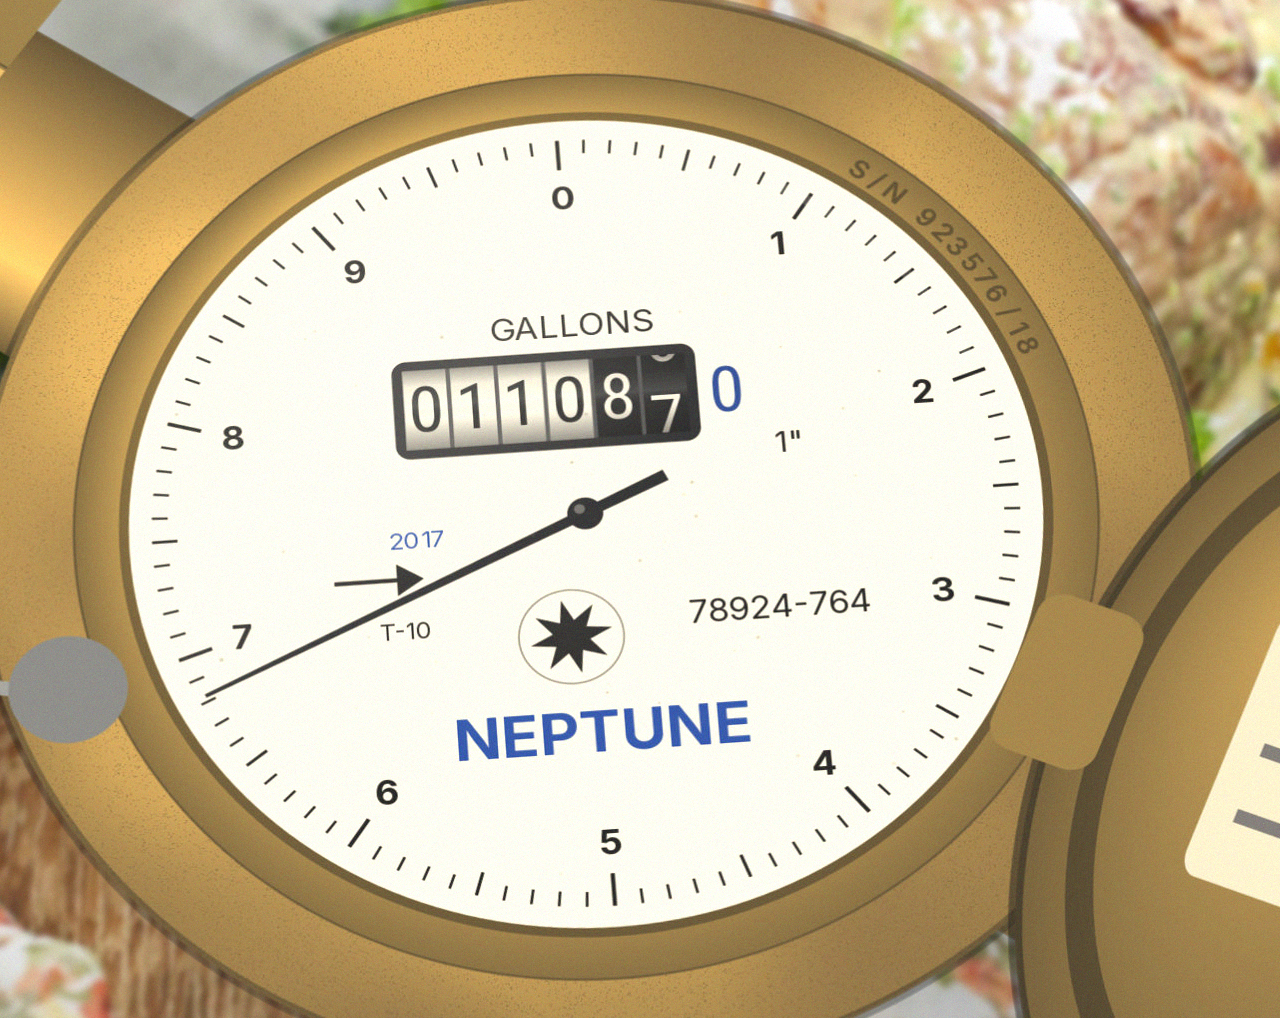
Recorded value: 110866.8 gal
